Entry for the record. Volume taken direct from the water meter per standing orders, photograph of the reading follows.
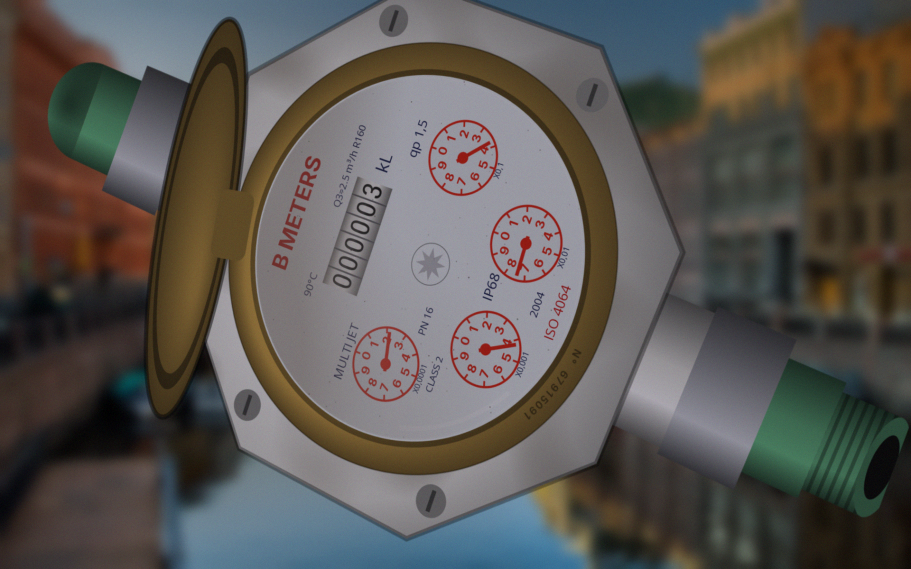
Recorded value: 3.3742 kL
